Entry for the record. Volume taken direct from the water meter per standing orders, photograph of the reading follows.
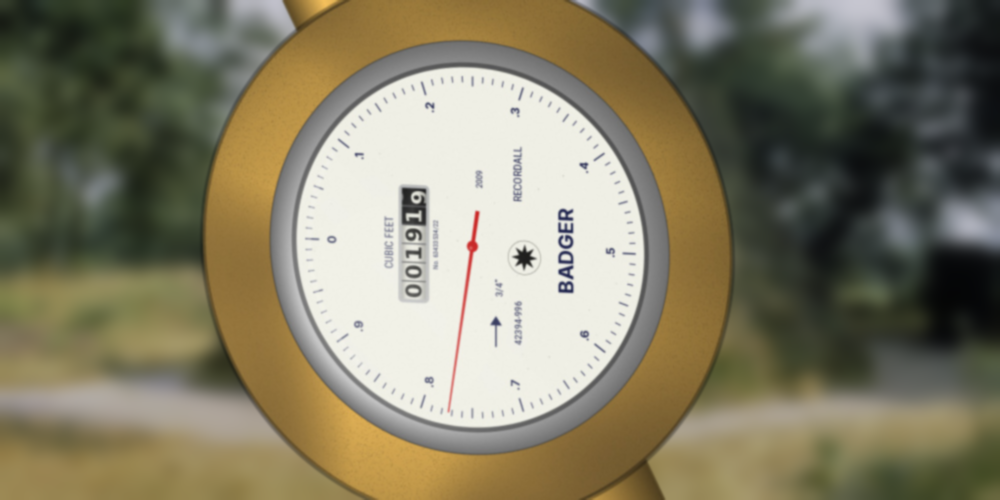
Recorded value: 1918.77 ft³
